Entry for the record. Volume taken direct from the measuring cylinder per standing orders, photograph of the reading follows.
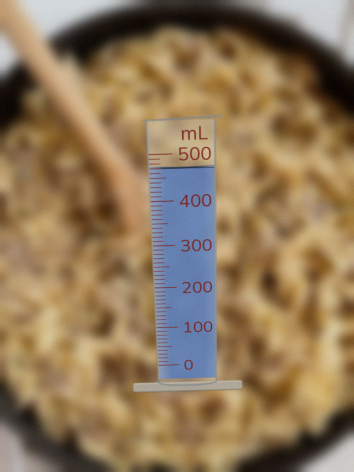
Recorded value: 470 mL
